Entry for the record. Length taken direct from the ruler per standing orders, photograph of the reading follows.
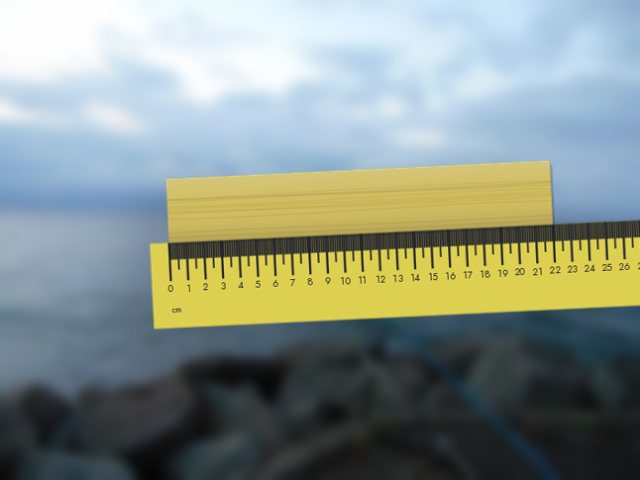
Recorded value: 22 cm
